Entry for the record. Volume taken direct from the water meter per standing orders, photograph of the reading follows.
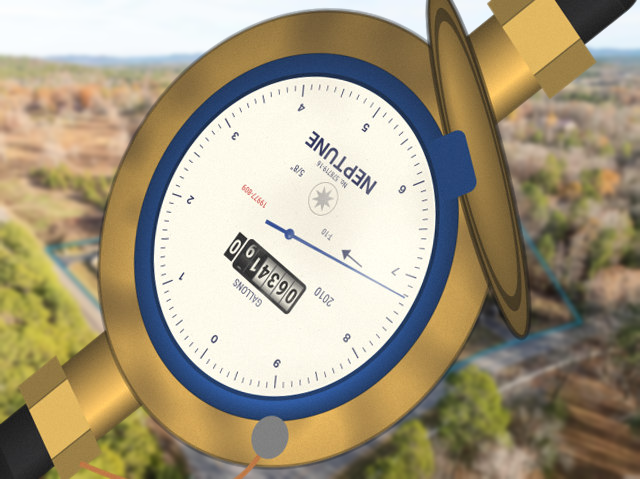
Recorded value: 634187.2 gal
